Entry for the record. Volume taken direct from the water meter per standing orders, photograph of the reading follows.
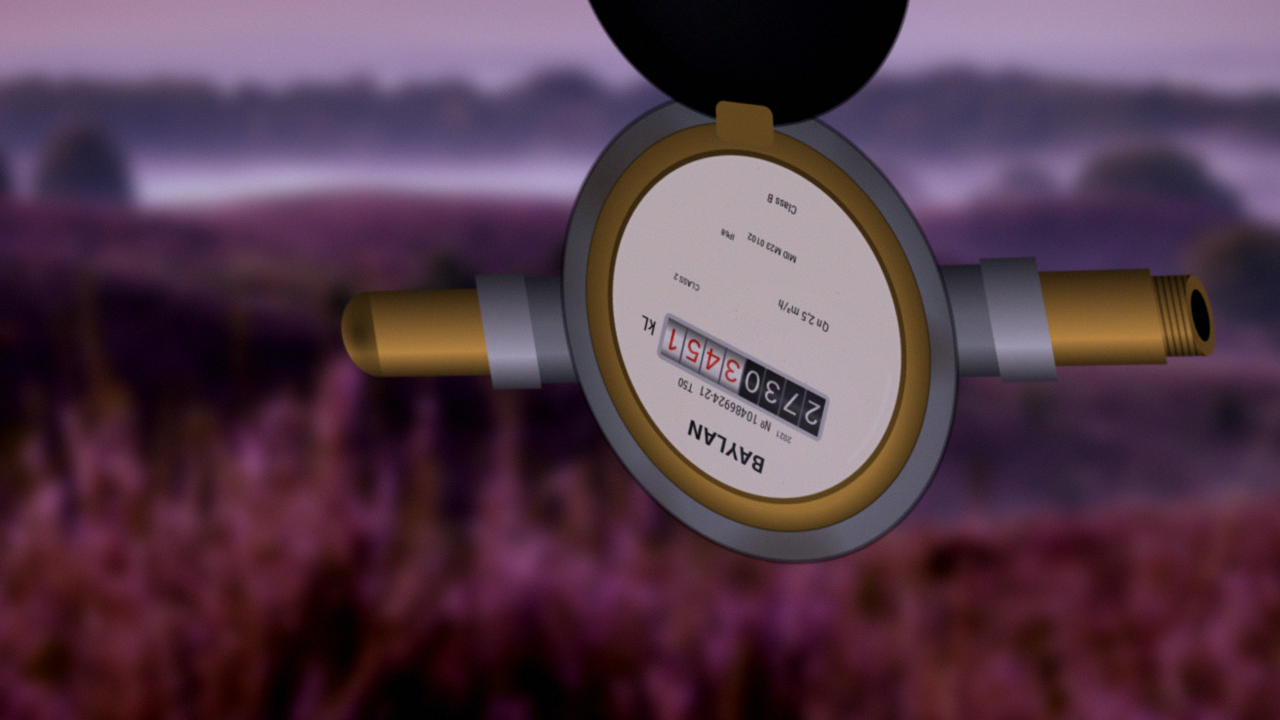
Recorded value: 2730.3451 kL
